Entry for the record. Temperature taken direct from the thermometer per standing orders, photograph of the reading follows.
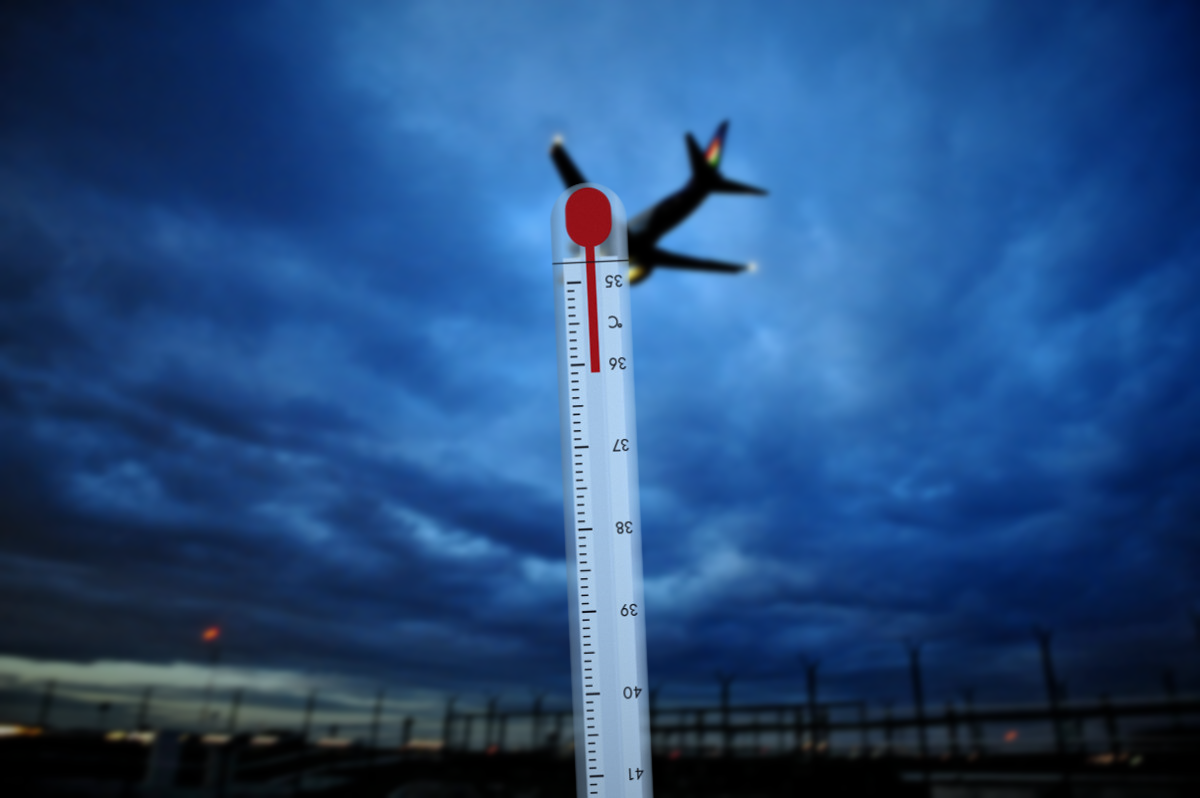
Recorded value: 36.1 °C
